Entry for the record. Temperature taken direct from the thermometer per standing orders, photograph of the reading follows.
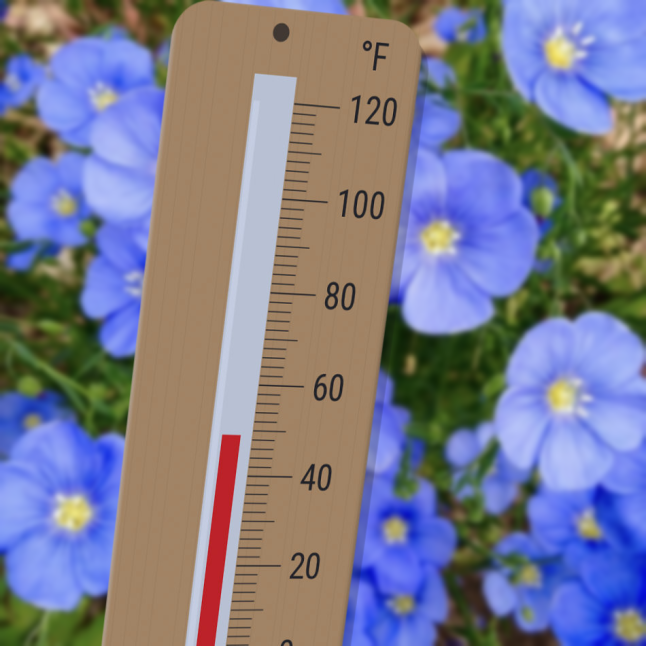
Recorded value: 49 °F
